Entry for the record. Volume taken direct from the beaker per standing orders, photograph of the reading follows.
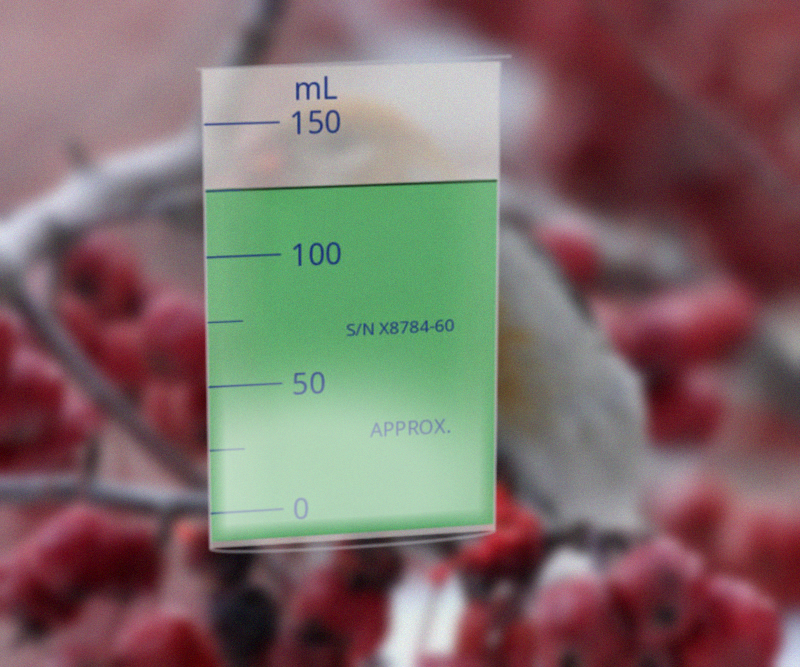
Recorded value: 125 mL
